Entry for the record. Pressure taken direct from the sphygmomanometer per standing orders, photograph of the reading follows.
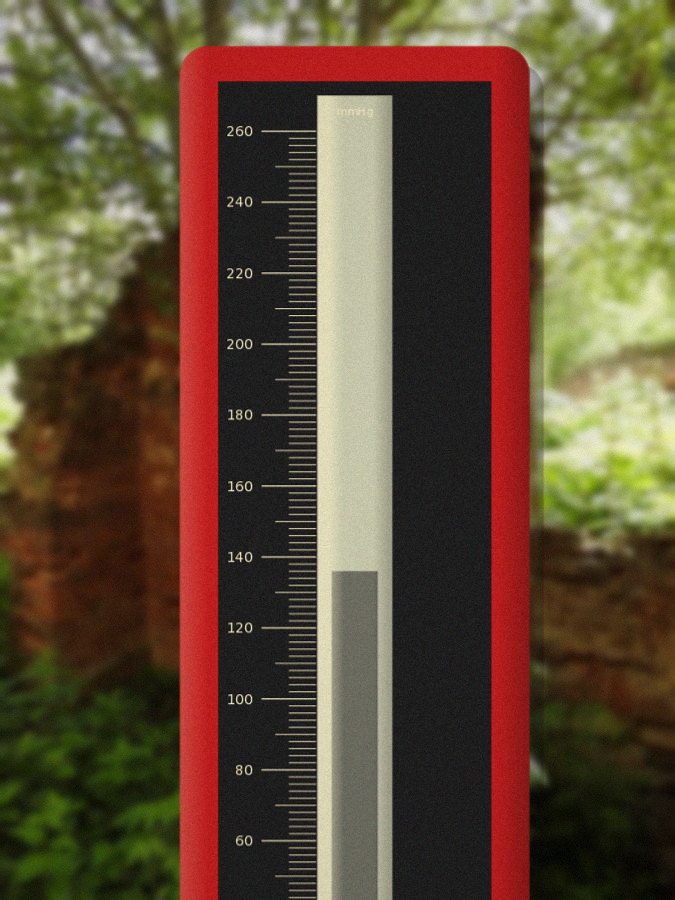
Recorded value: 136 mmHg
